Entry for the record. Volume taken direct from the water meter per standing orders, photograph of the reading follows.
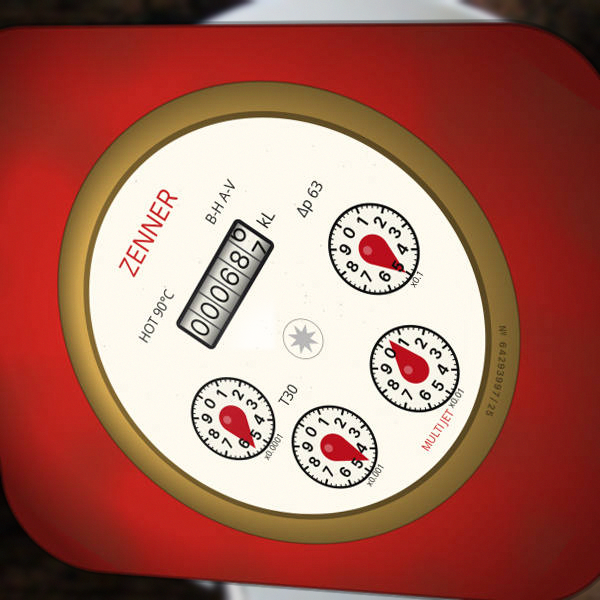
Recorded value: 686.5045 kL
